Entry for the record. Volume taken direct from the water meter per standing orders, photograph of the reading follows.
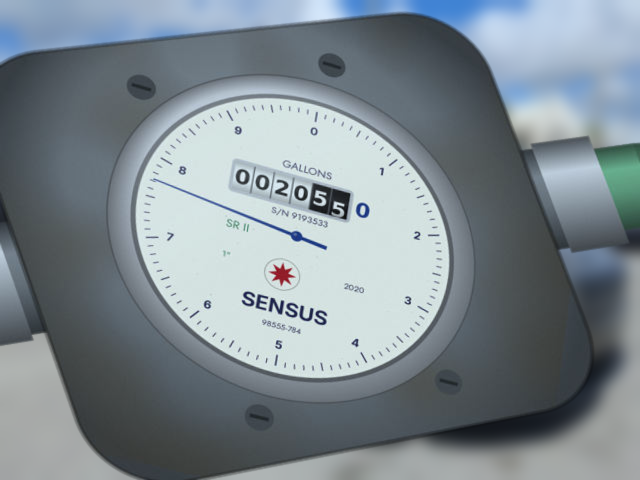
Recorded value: 20547.7 gal
